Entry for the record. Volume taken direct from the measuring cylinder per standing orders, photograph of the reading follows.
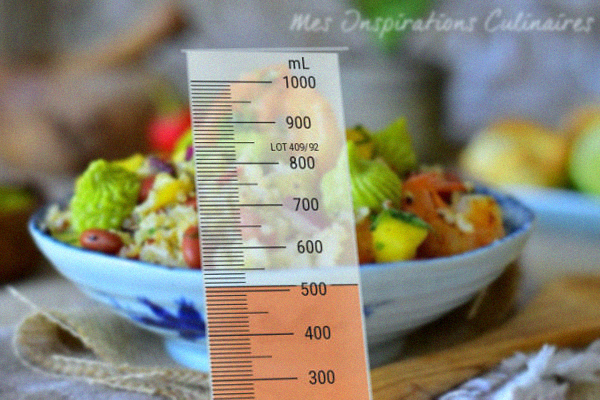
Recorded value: 510 mL
